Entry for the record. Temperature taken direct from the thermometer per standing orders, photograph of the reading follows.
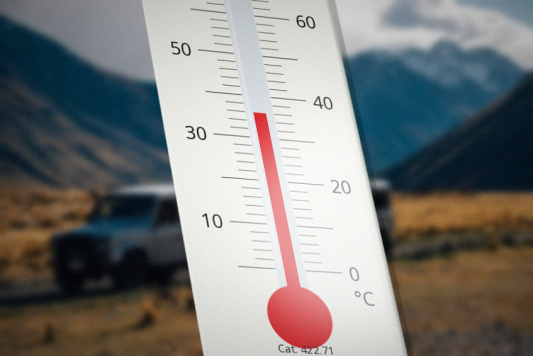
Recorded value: 36 °C
